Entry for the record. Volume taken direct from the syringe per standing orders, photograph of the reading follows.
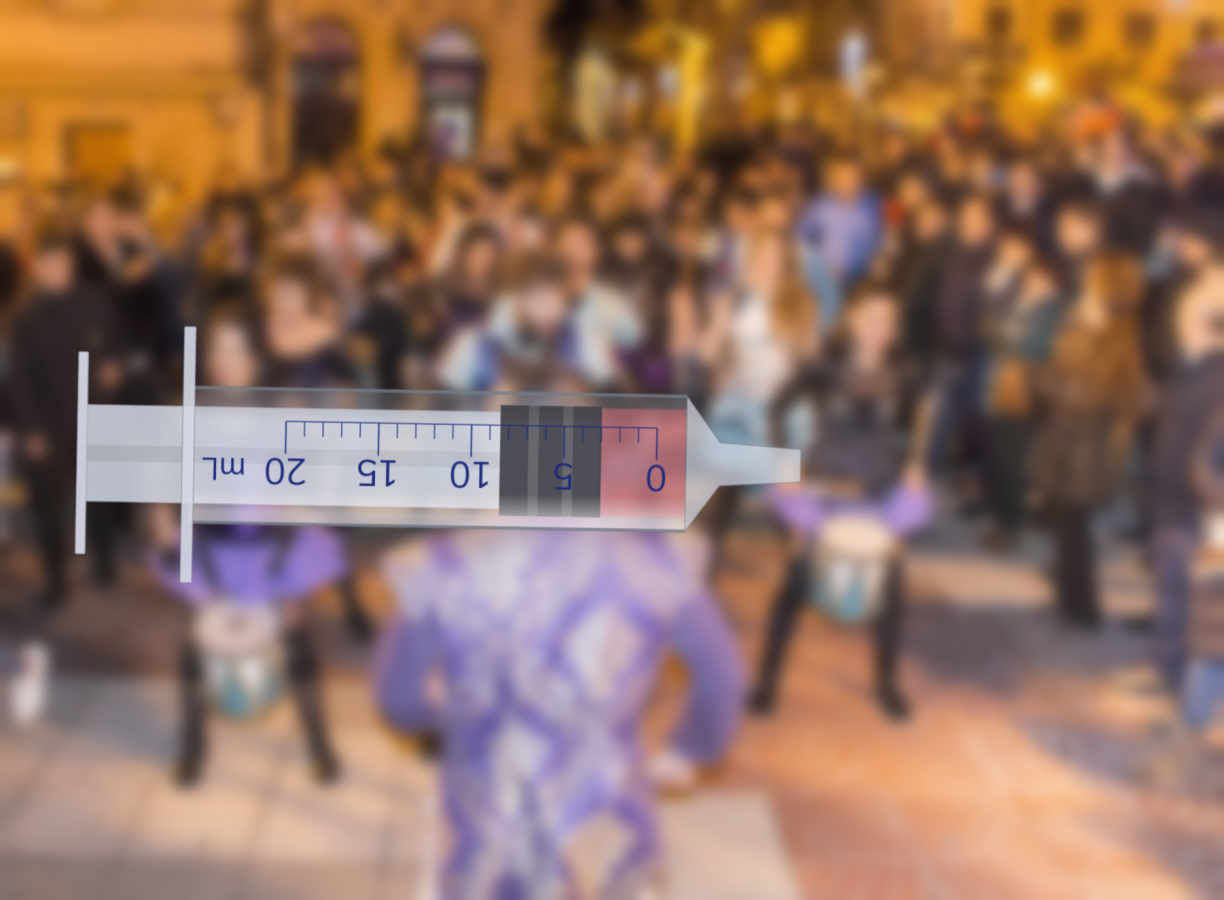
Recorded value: 3 mL
